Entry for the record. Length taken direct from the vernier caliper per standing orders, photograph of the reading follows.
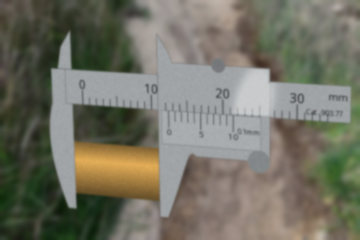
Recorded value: 12.4 mm
